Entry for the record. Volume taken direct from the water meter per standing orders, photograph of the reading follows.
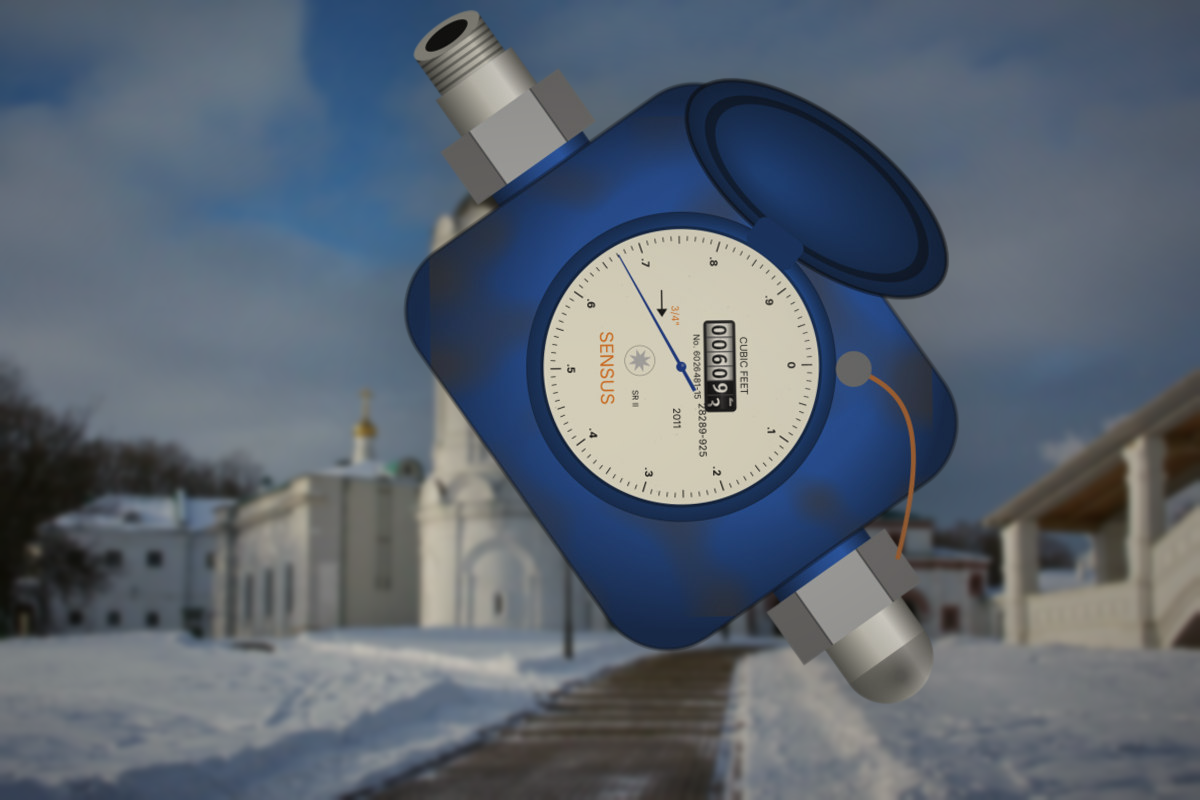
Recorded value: 6092.67 ft³
